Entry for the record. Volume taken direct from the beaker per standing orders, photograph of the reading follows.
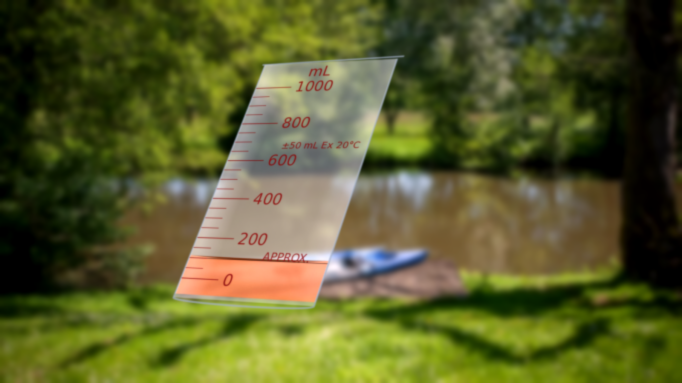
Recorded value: 100 mL
